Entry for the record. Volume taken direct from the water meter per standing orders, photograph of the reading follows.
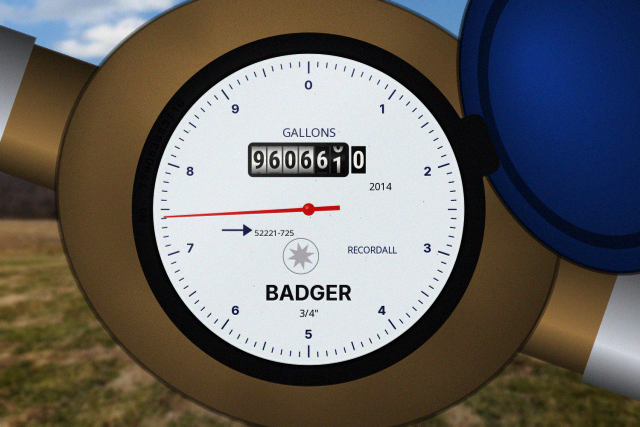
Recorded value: 9606607.4 gal
